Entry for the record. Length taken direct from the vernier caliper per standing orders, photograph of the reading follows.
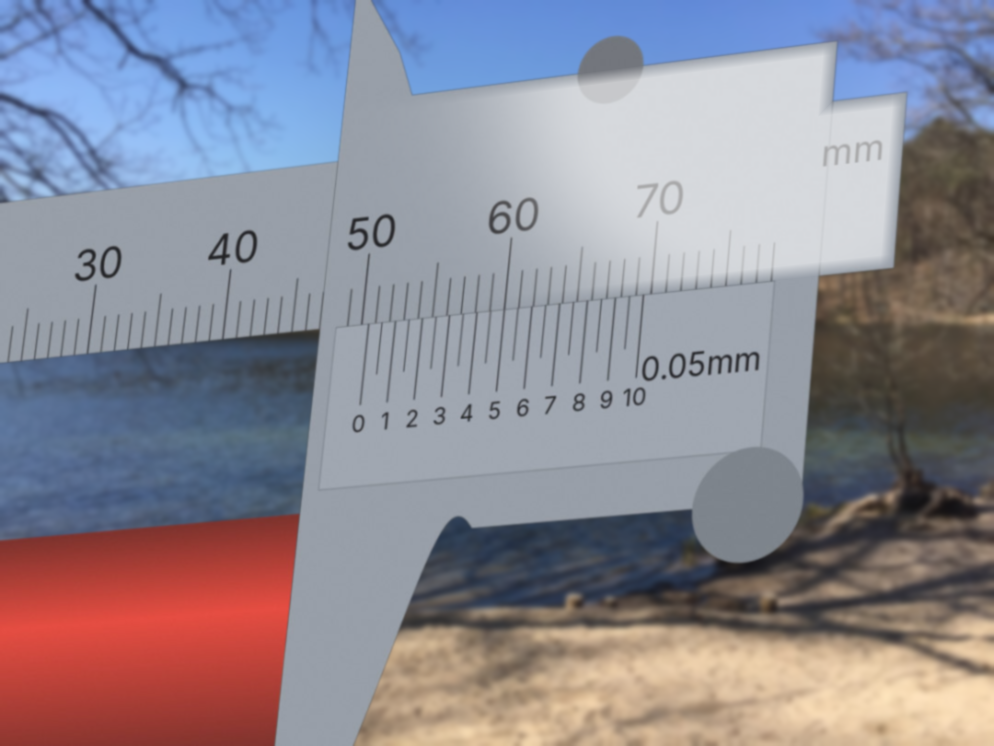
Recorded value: 50.5 mm
